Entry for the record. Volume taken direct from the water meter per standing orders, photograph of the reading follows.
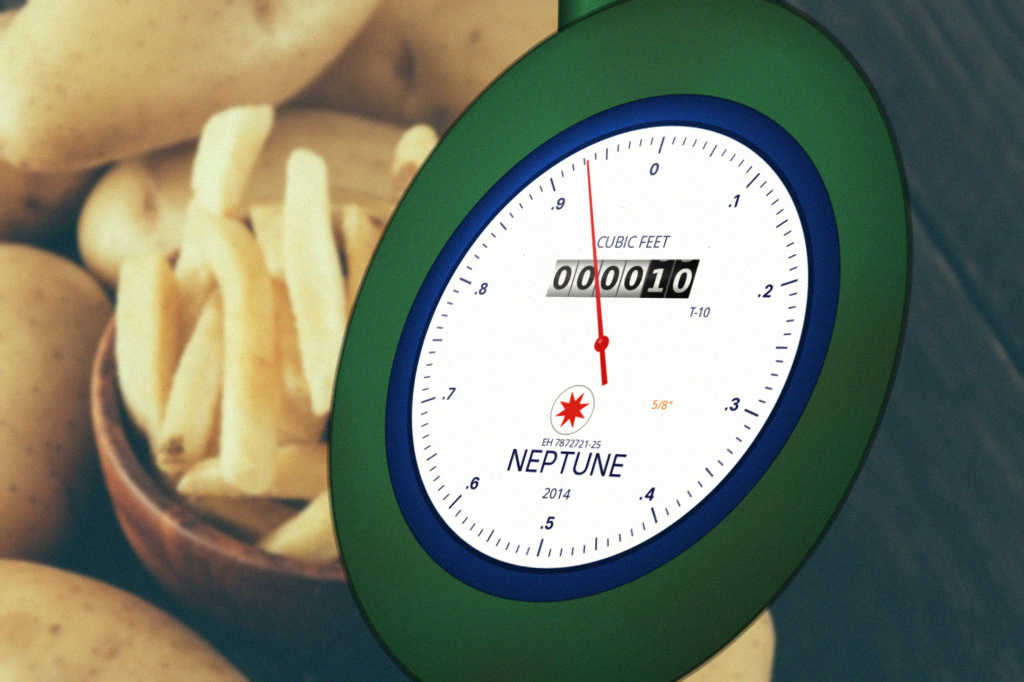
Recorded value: 9.93 ft³
